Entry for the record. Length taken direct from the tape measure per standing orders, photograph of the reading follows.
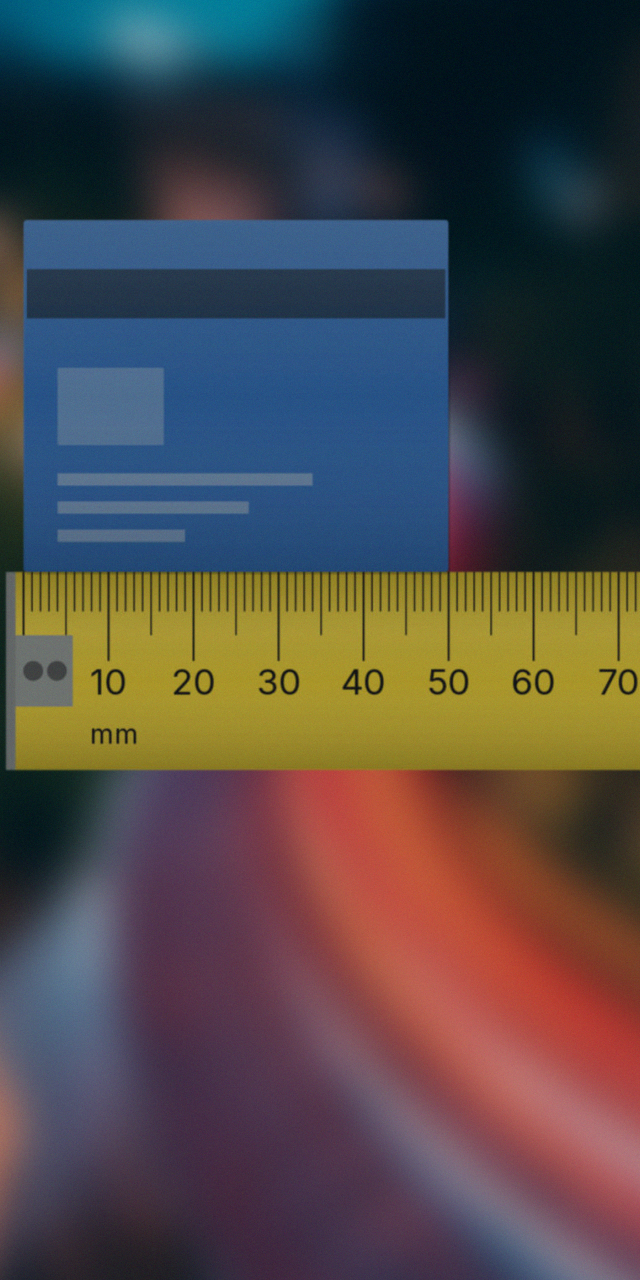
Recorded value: 50 mm
